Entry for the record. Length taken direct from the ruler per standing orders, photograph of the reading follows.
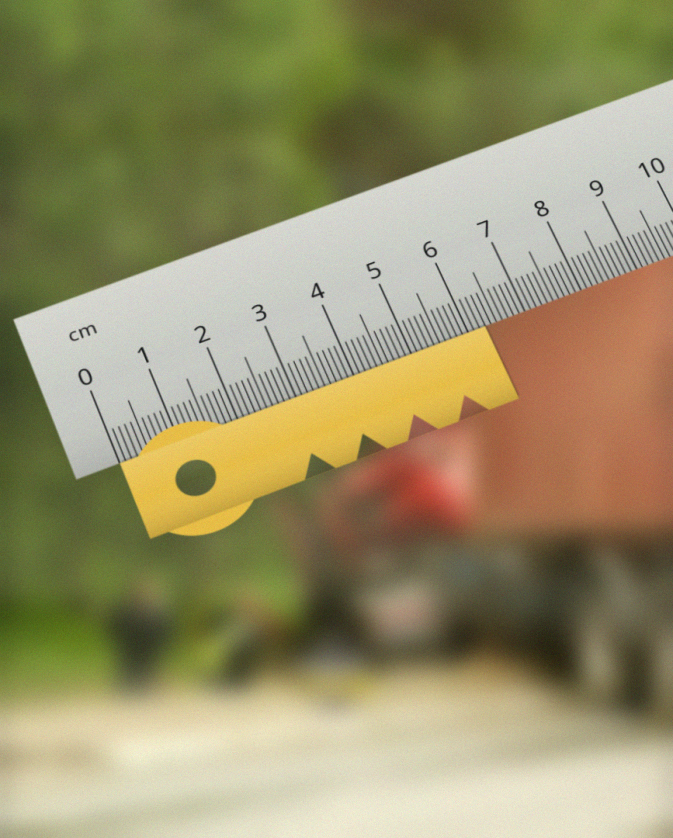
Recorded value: 6.3 cm
